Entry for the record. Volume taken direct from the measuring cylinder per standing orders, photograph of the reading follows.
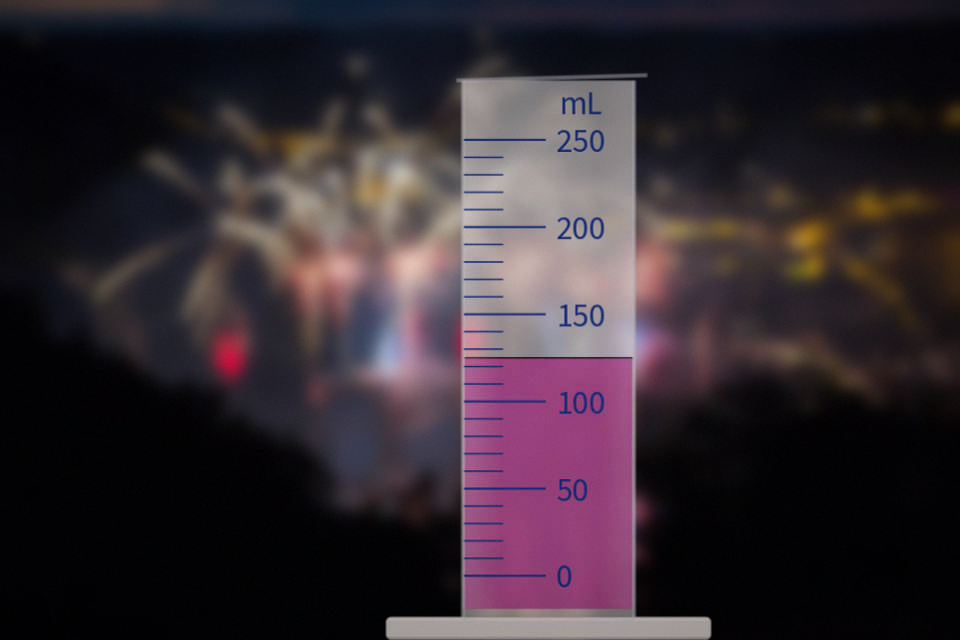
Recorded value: 125 mL
